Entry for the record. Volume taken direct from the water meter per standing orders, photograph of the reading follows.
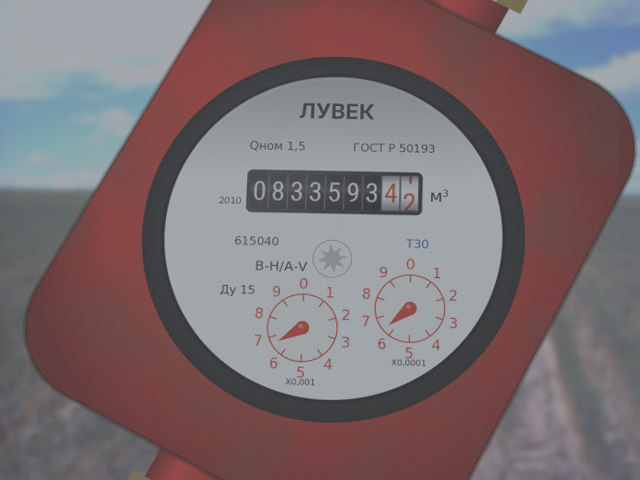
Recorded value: 833593.4166 m³
